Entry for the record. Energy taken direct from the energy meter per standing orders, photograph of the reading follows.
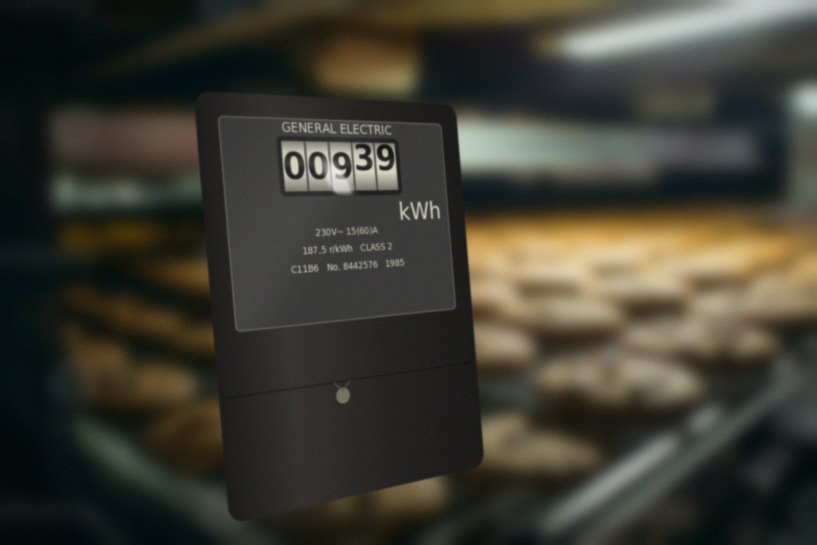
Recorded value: 939 kWh
